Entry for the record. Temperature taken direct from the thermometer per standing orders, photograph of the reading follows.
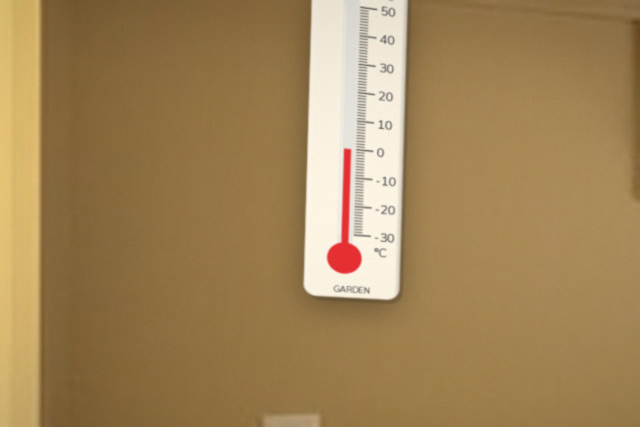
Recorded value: 0 °C
